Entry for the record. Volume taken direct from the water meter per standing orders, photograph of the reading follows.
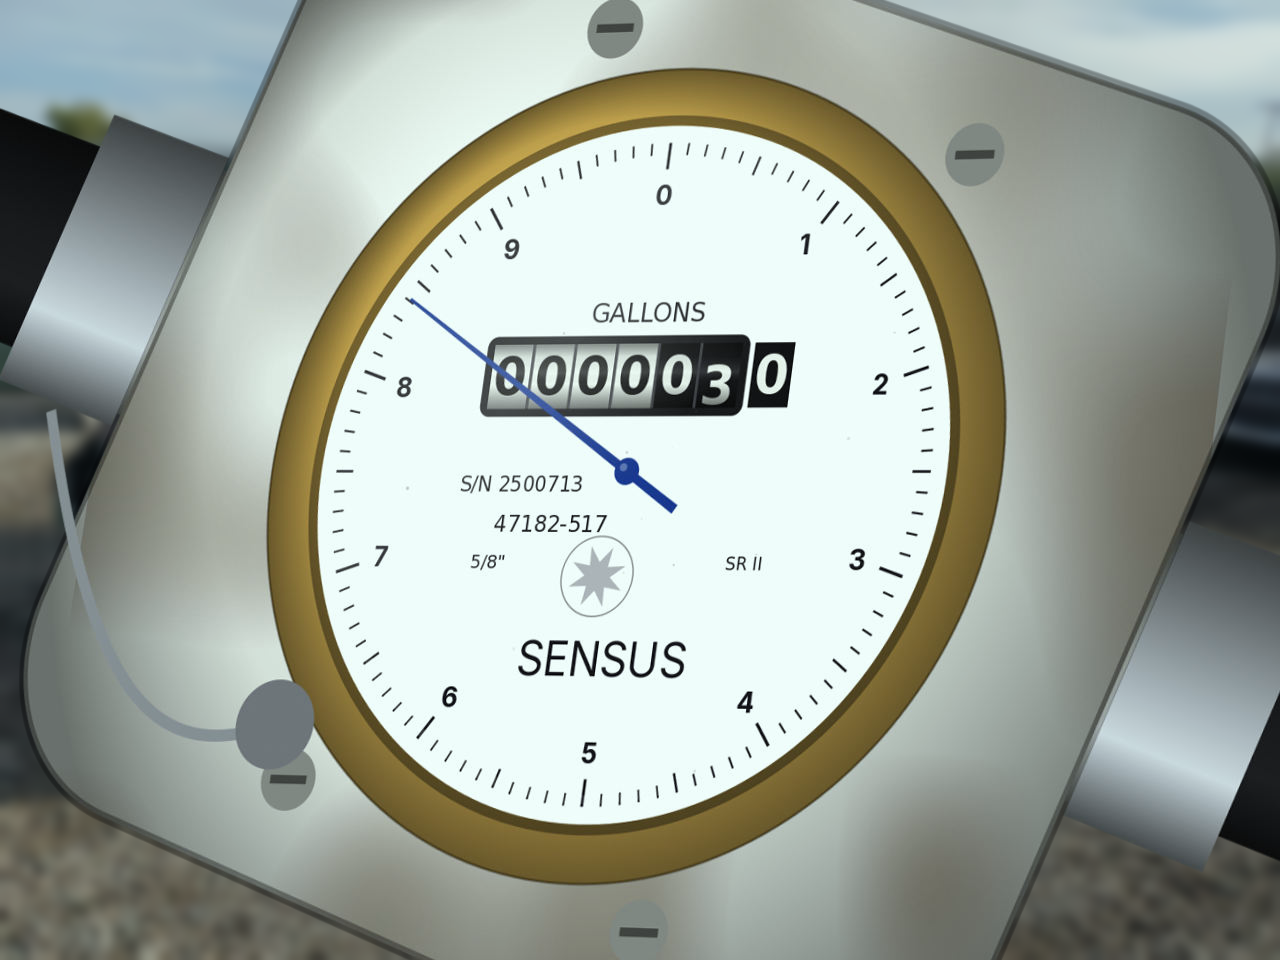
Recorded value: 28.4 gal
